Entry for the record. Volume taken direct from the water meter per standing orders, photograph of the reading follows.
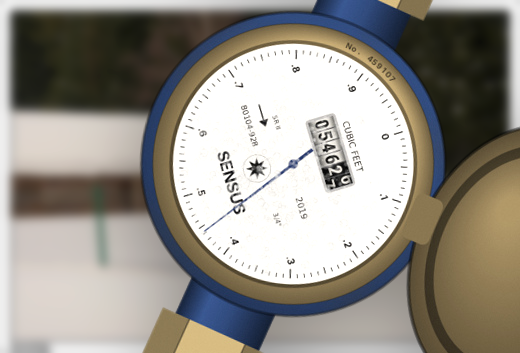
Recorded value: 54626.44 ft³
